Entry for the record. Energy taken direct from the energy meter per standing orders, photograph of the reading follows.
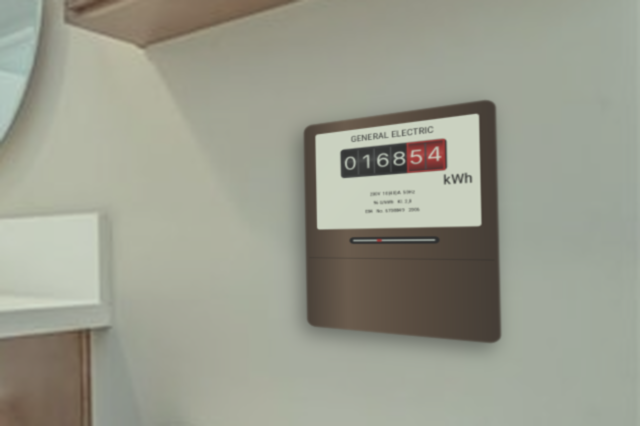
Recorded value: 168.54 kWh
